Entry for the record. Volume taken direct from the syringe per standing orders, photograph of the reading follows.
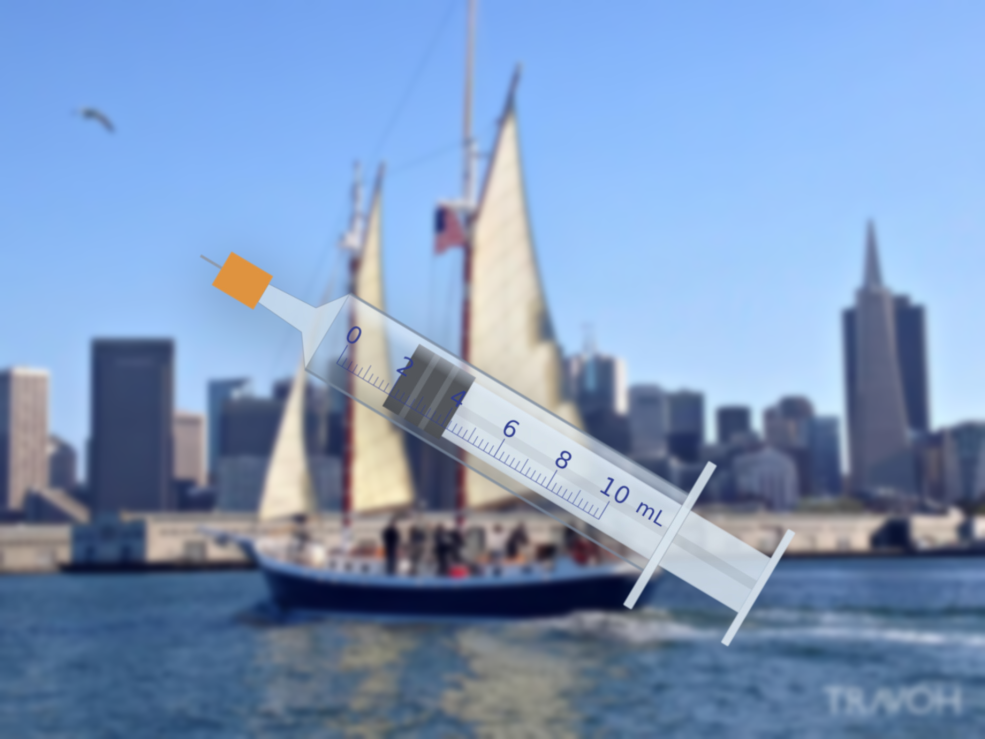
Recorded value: 2 mL
